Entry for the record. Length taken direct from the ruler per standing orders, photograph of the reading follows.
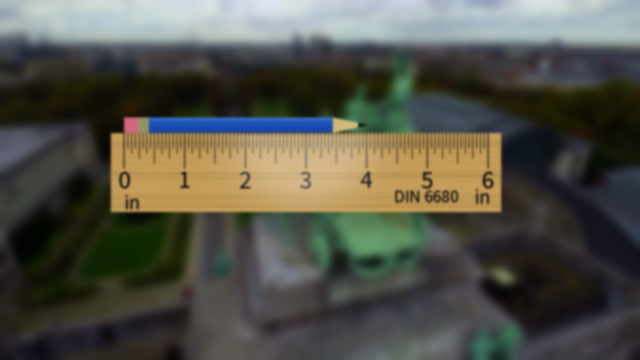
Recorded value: 4 in
